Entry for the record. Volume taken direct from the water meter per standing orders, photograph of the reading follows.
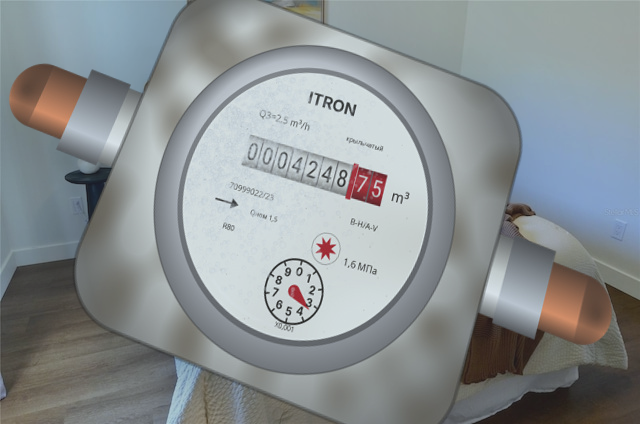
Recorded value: 4248.753 m³
